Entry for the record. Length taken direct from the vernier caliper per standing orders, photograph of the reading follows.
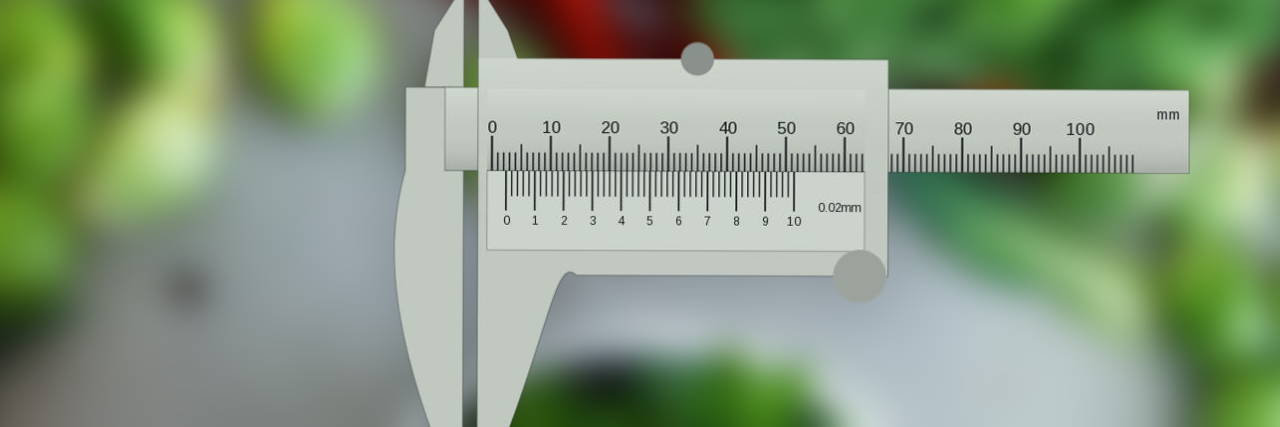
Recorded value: 2.4 mm
